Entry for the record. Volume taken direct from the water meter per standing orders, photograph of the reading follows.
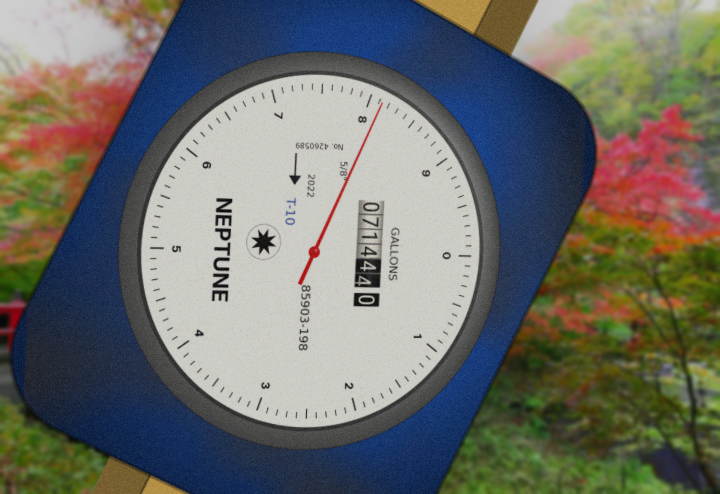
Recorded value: 714438.1 gal
